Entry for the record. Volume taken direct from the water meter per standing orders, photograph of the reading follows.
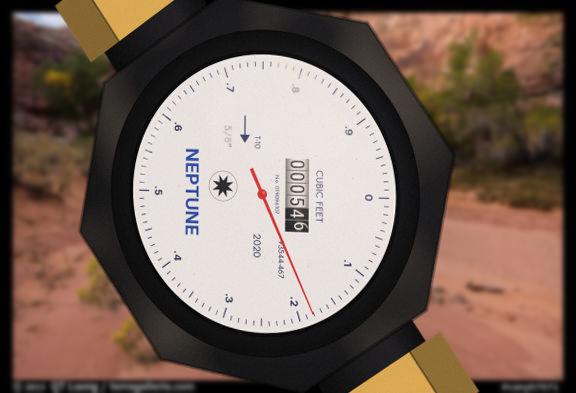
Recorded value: 546.18 ft³
